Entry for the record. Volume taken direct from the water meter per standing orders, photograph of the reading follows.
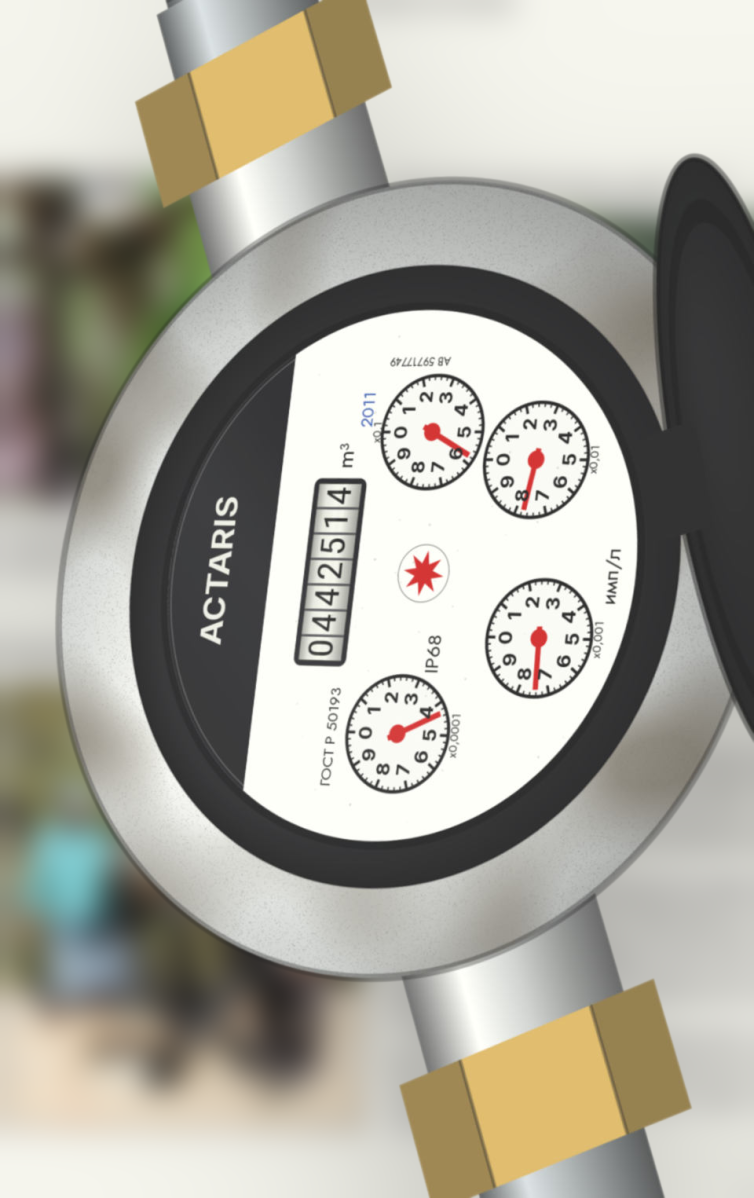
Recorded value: 442514.5774 m³
